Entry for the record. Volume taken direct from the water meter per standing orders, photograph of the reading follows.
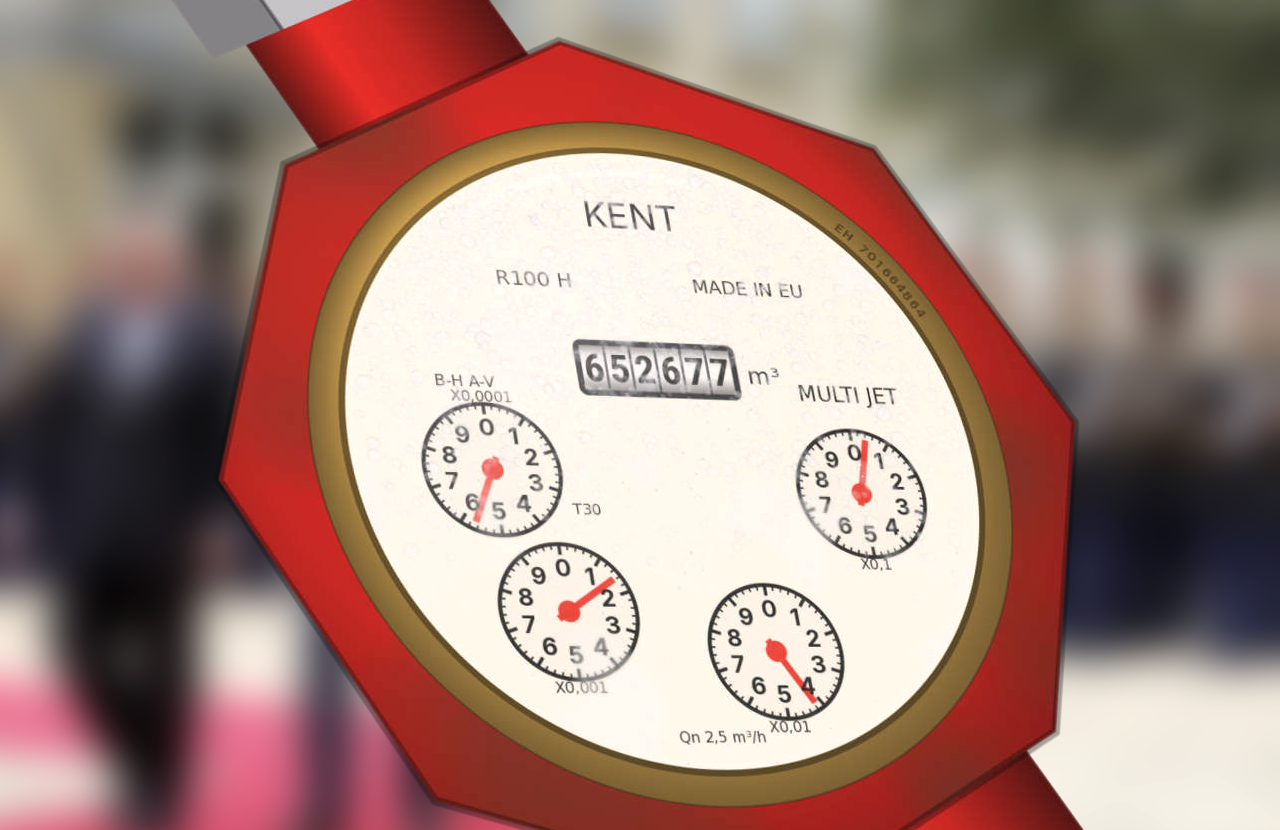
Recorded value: 652677.0415 m³
